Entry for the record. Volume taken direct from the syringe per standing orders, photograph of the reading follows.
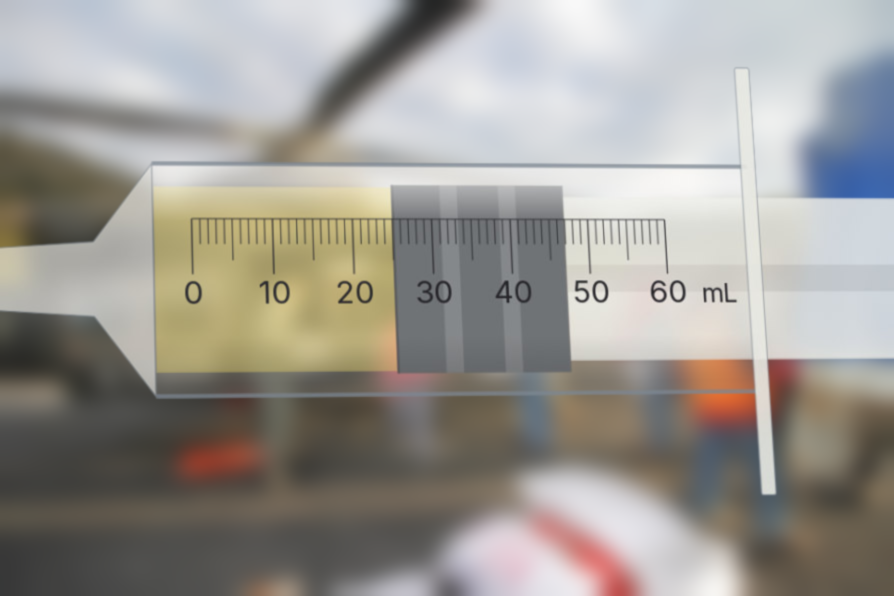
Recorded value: 25 mL
